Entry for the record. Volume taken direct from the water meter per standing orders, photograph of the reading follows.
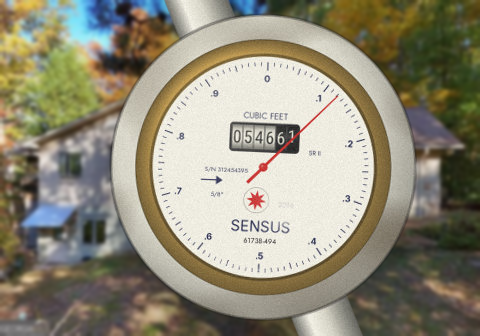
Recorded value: 54661.12 ft³
